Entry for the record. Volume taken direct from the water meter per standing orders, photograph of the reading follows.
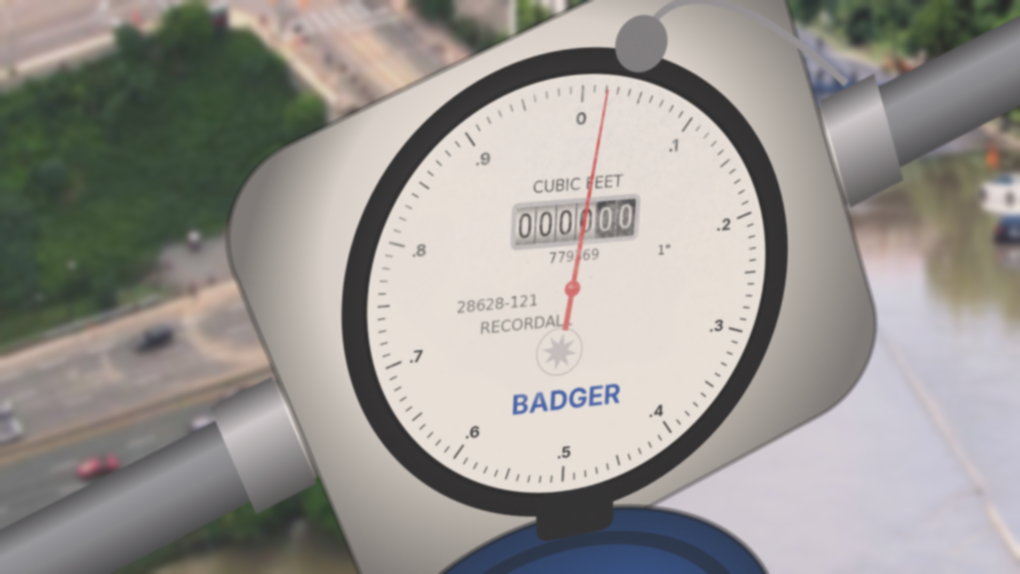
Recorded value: 0.02 ft³
